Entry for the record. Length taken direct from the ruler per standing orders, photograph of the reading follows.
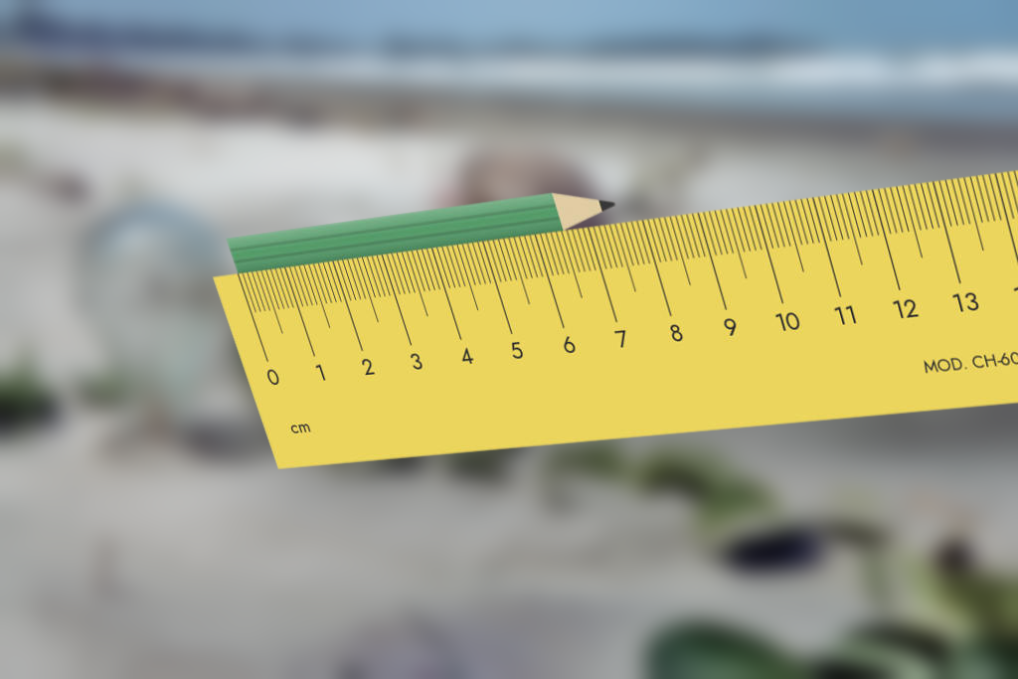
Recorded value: 7.6 cm
